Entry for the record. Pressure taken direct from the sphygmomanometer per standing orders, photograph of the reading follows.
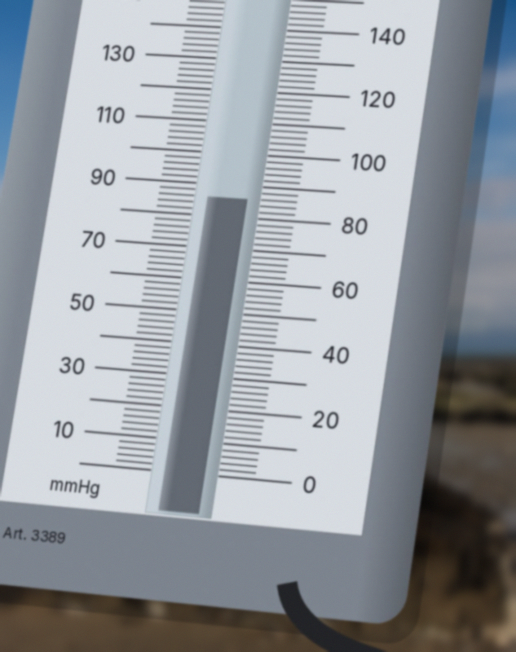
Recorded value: 86 mmHg
